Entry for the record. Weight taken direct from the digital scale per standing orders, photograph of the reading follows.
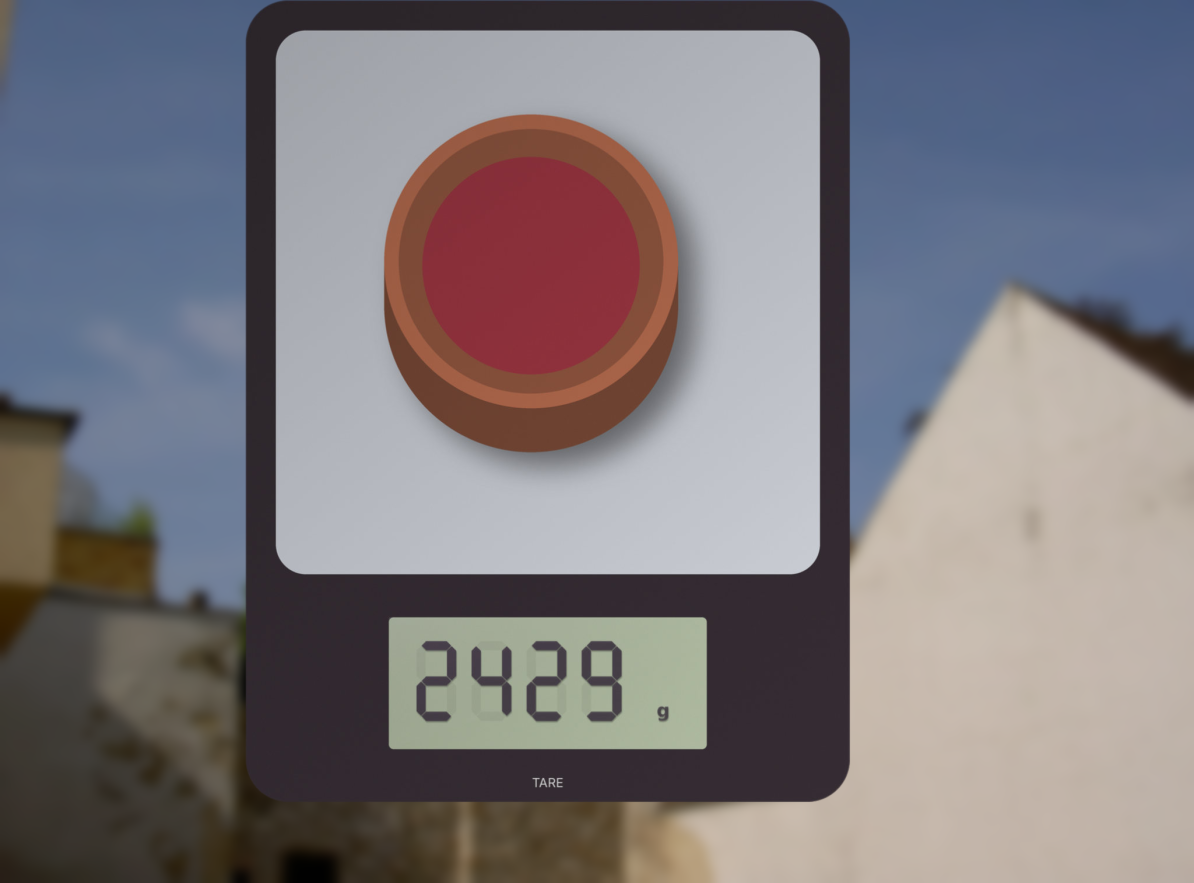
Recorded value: 2429 g
